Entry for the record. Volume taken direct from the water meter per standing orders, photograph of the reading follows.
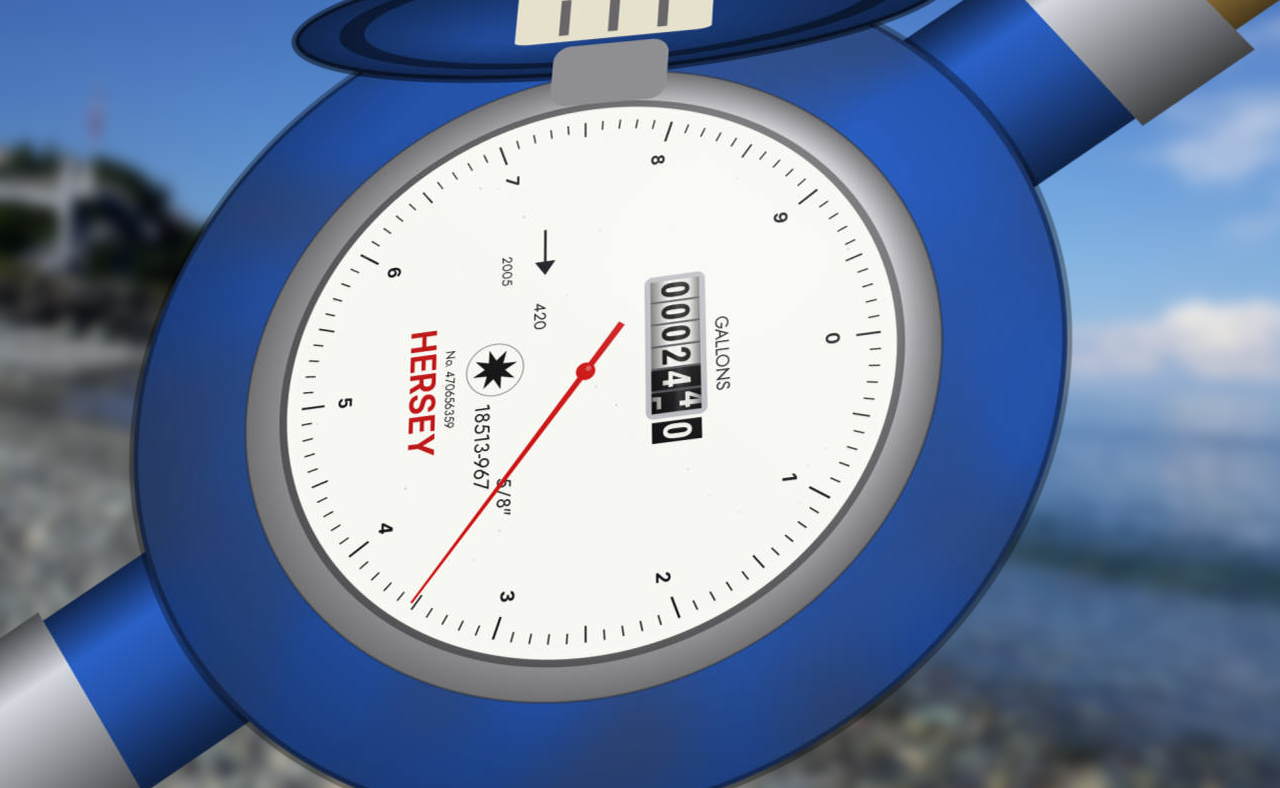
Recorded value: 2443.5 gal
